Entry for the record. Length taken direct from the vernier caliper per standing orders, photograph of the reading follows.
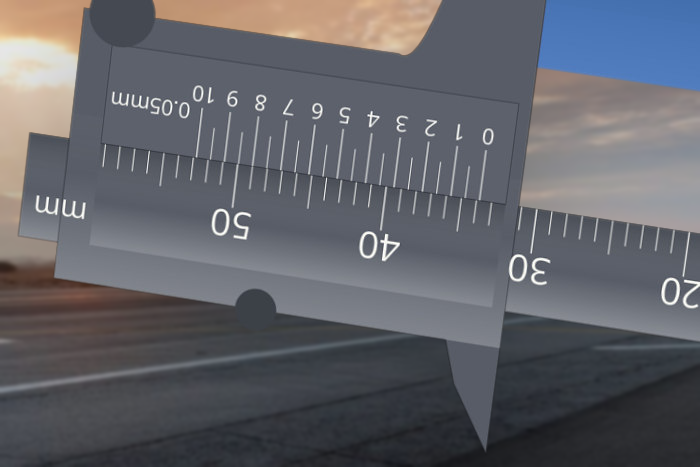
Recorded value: 33.8 mm
